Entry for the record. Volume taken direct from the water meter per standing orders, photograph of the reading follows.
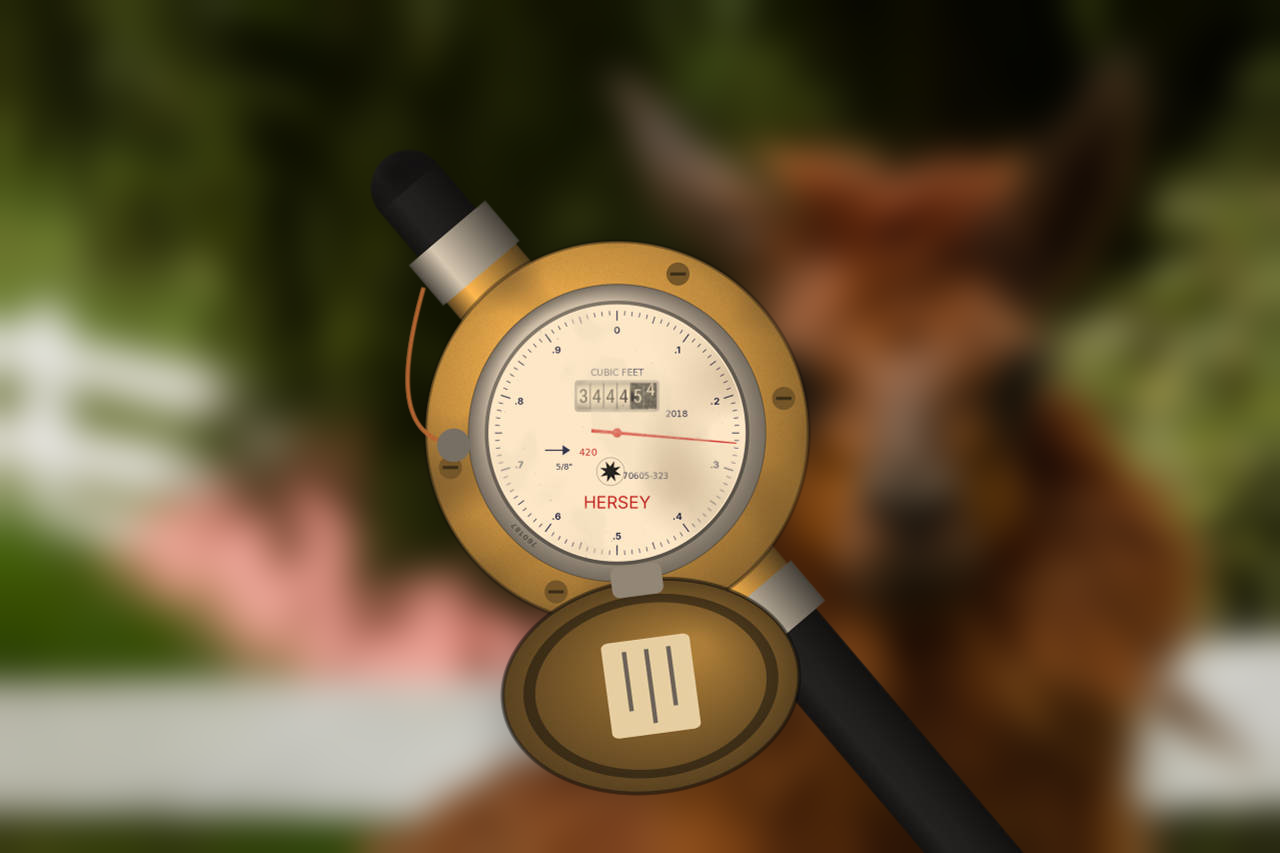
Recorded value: 344454.26 ft³
